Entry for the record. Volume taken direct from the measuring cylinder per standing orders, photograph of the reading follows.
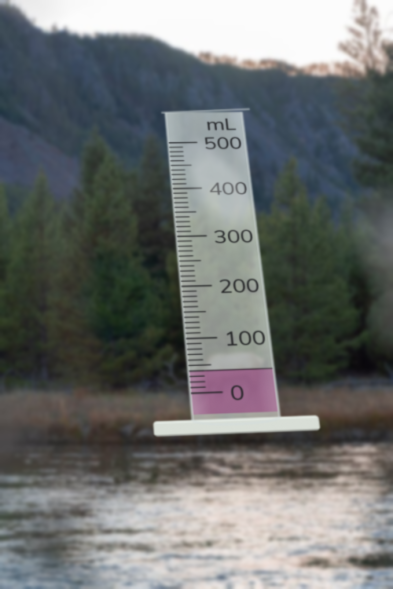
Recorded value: 40 mL
